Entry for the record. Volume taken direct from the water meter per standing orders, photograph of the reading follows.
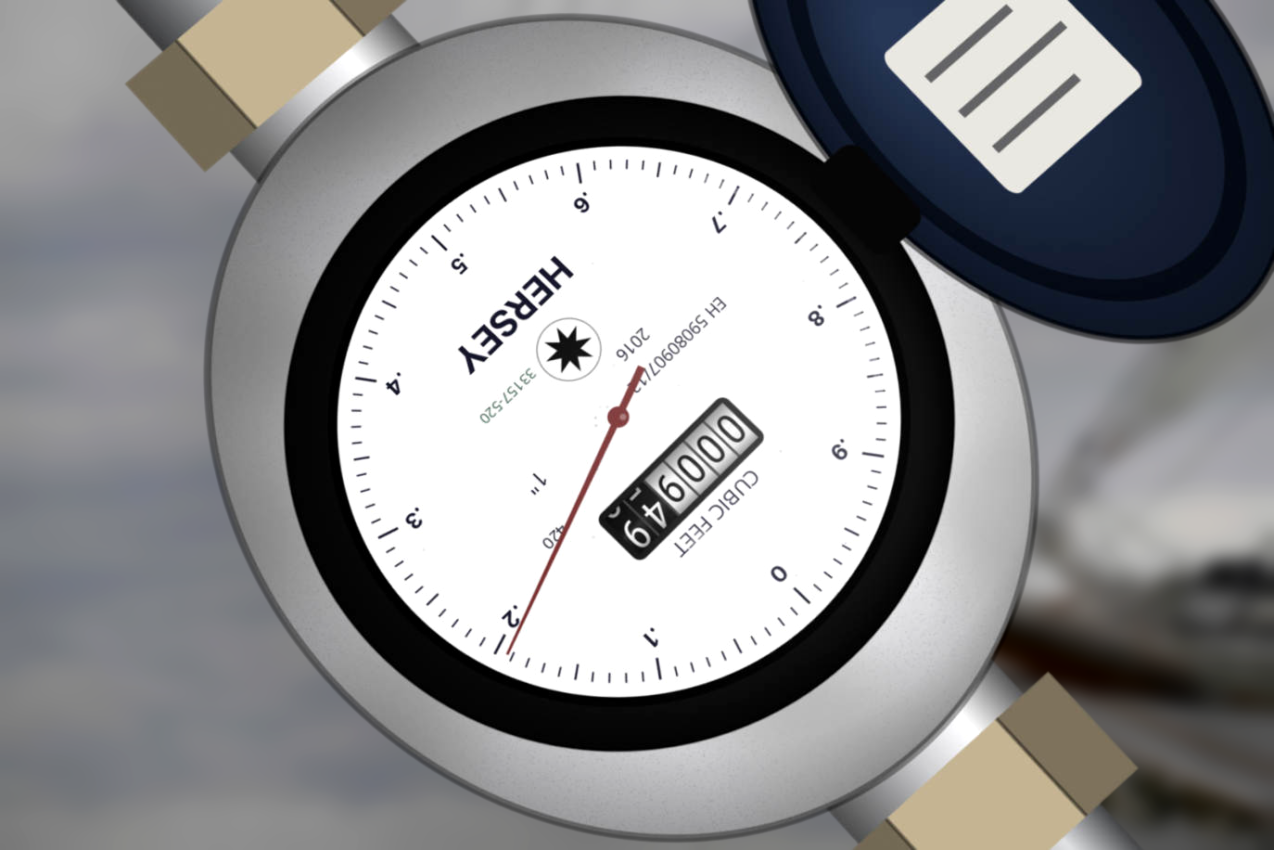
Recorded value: 949.19 ft³
